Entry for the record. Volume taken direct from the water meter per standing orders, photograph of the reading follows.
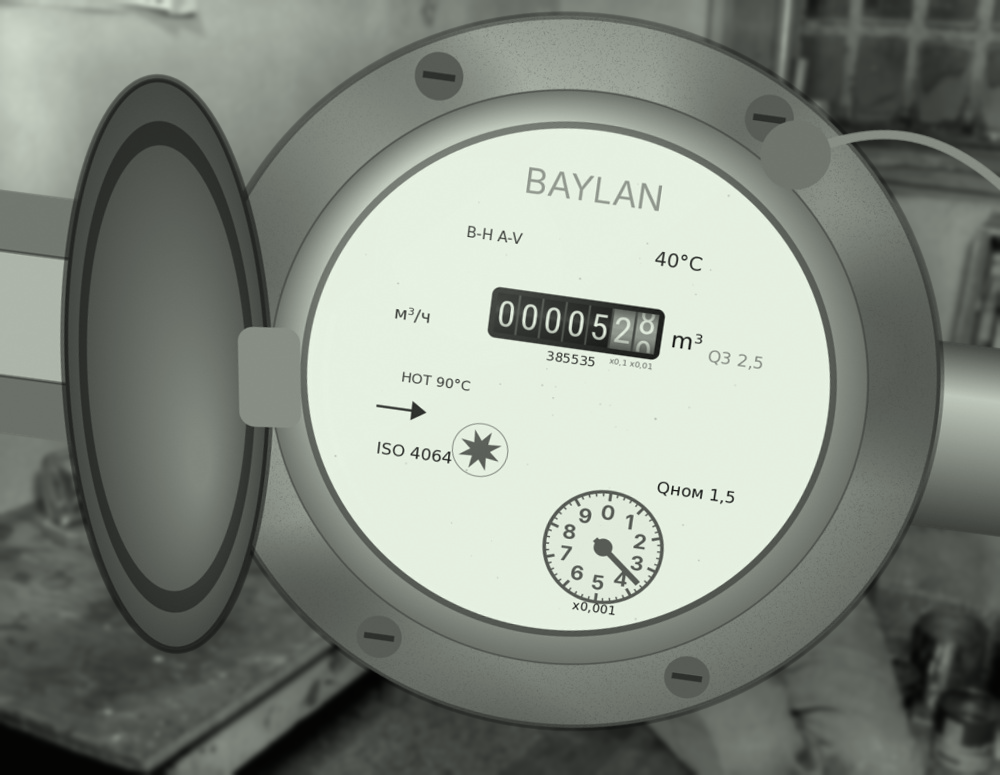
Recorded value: 5.283 m³
